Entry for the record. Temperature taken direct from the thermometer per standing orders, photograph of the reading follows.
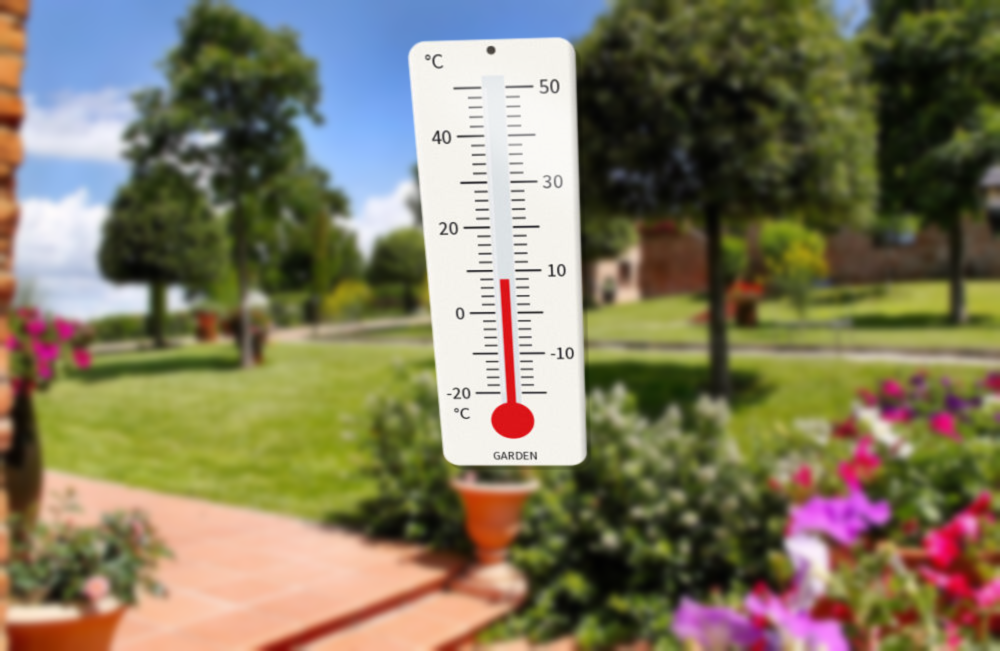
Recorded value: 8 °C
